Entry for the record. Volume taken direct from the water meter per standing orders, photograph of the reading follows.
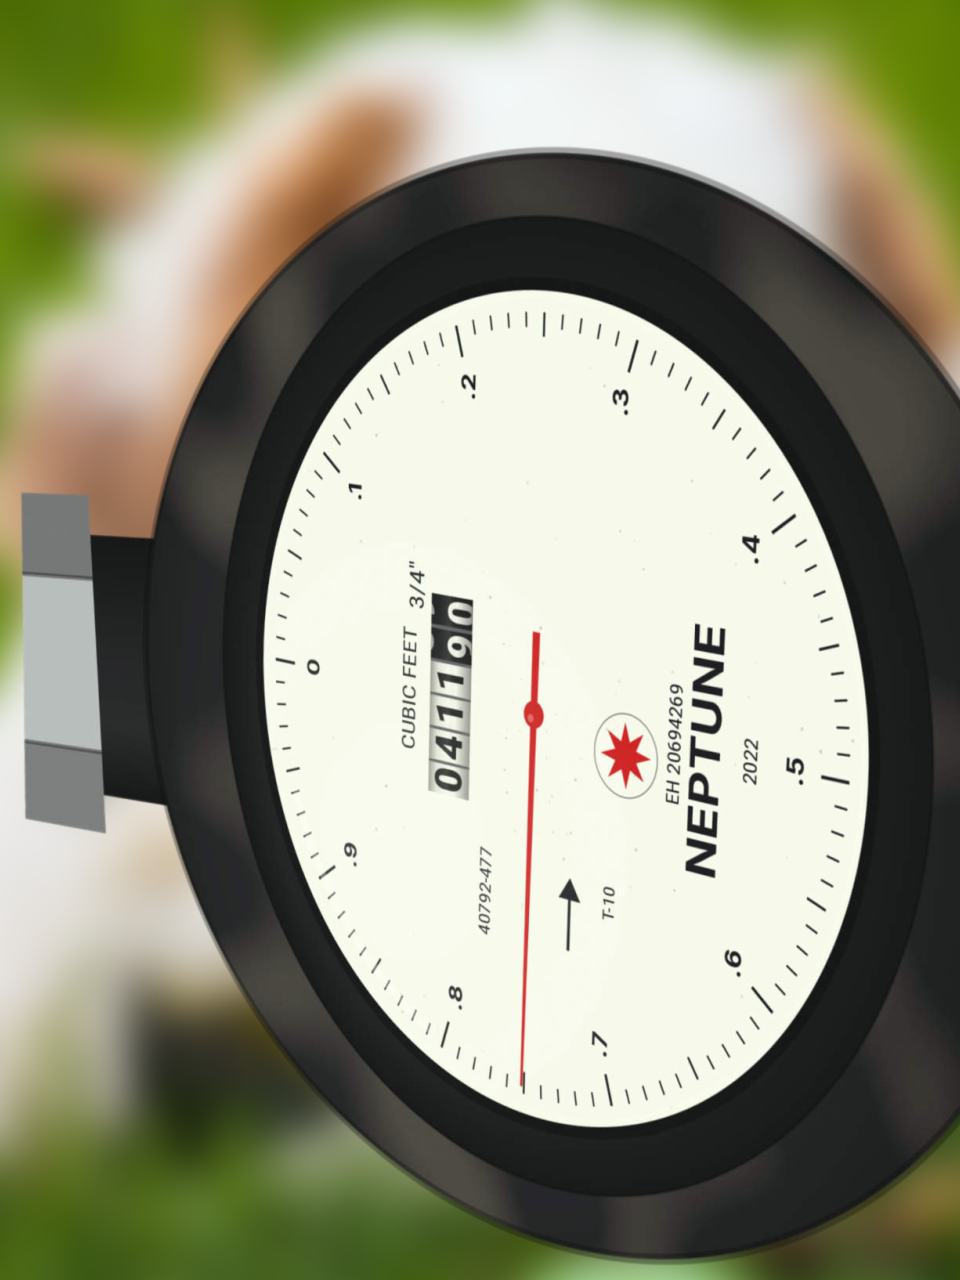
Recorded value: 41189.75 ft³
